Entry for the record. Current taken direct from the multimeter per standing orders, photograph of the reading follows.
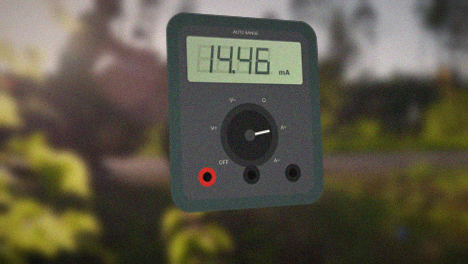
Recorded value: 14.46 mA
